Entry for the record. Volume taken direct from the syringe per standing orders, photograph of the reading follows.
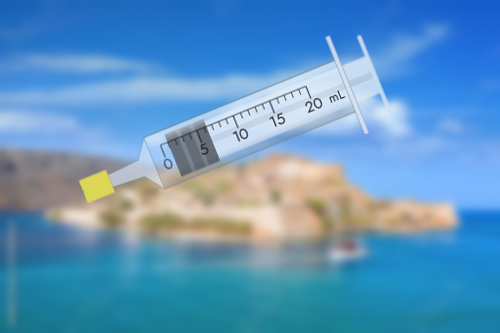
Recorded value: 1 mL
